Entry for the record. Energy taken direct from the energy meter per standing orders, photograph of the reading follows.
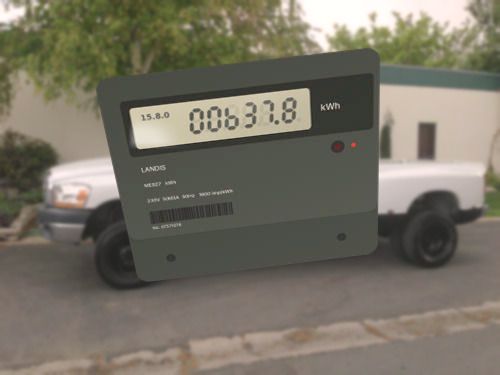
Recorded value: 637.8 kWh
